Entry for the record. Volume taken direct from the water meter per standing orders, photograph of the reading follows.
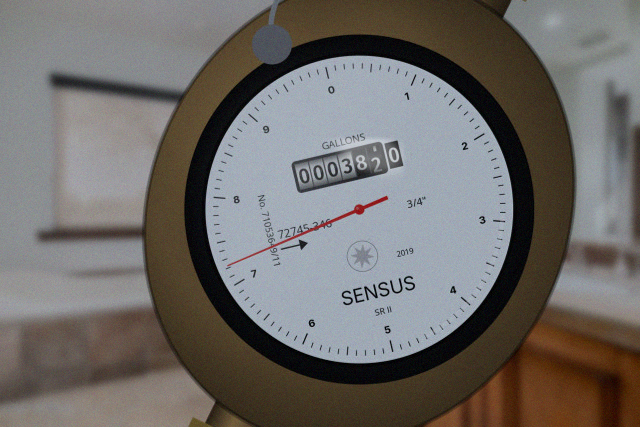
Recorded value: 3817.2 gal
